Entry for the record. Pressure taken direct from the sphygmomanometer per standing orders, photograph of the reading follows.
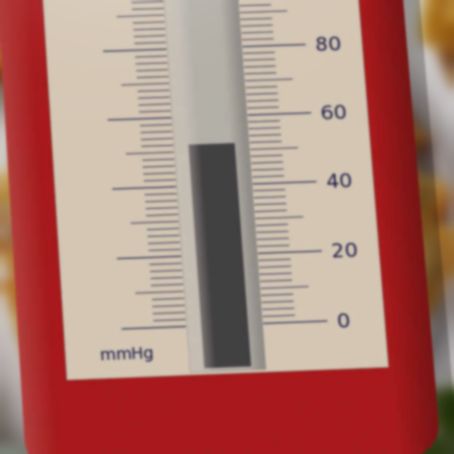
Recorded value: 52 mmHg
